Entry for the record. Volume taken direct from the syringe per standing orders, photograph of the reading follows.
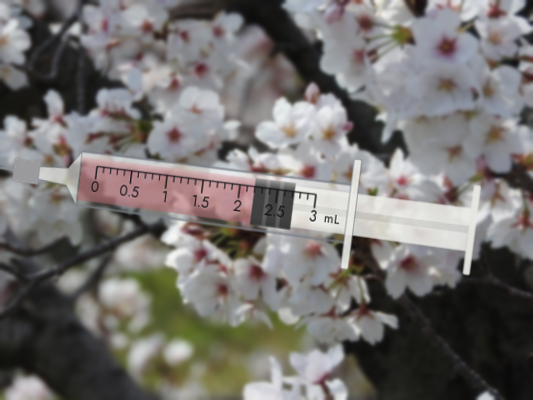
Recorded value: 2.2 mL
